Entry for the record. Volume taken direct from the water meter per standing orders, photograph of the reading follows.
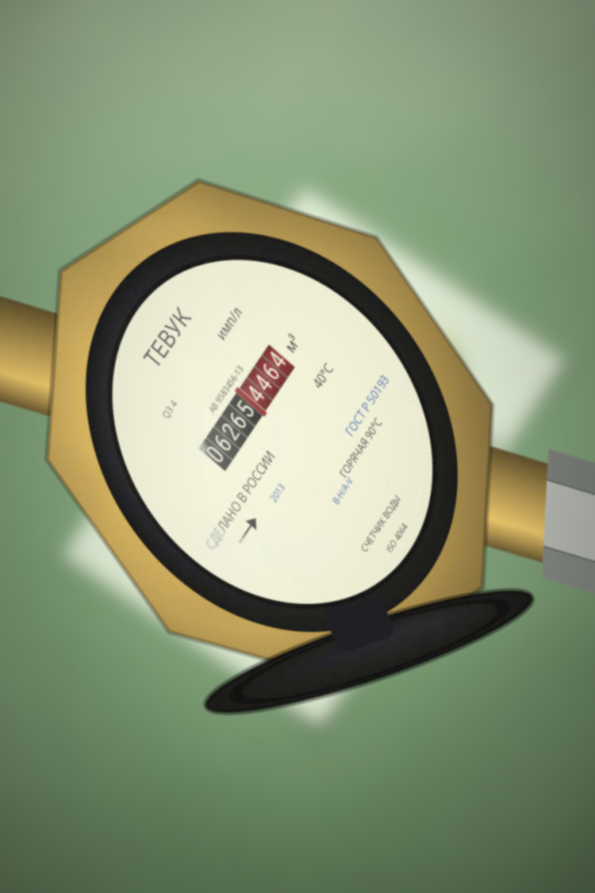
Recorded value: 6265.4464 m³
